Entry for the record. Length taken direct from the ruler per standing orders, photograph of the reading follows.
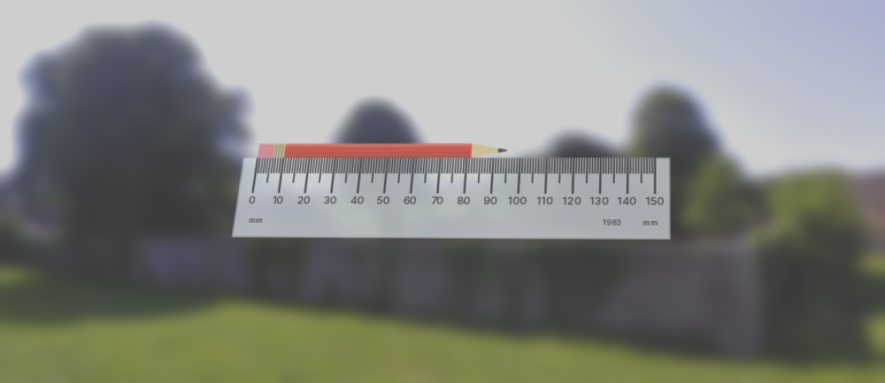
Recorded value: 95 mm
